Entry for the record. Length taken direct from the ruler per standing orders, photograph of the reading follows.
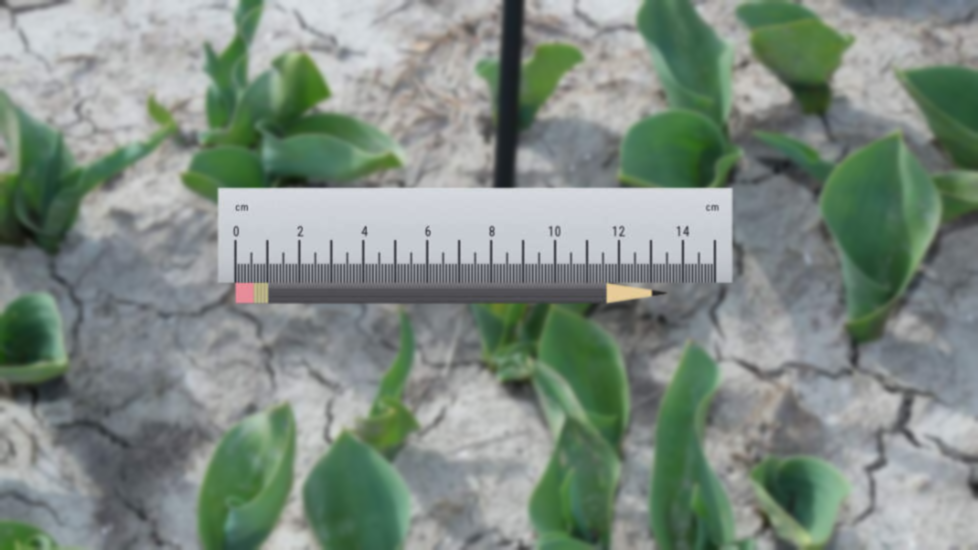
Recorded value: 13.5 cm
